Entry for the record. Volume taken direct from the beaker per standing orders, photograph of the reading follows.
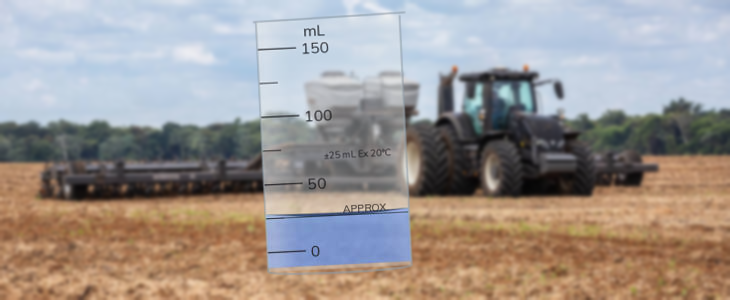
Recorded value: 25 mL
